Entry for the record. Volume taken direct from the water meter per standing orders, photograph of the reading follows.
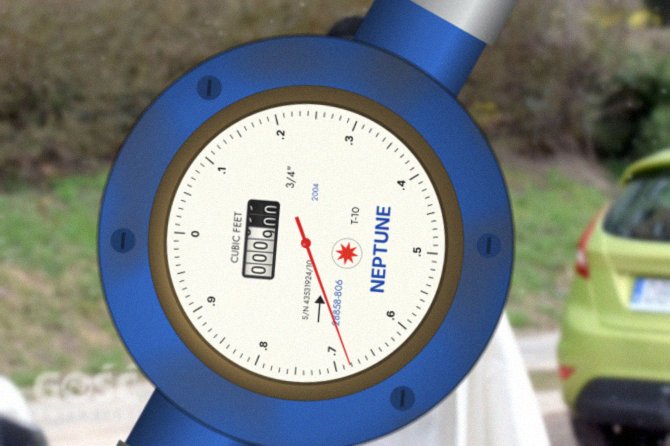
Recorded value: 899.68 ft³
